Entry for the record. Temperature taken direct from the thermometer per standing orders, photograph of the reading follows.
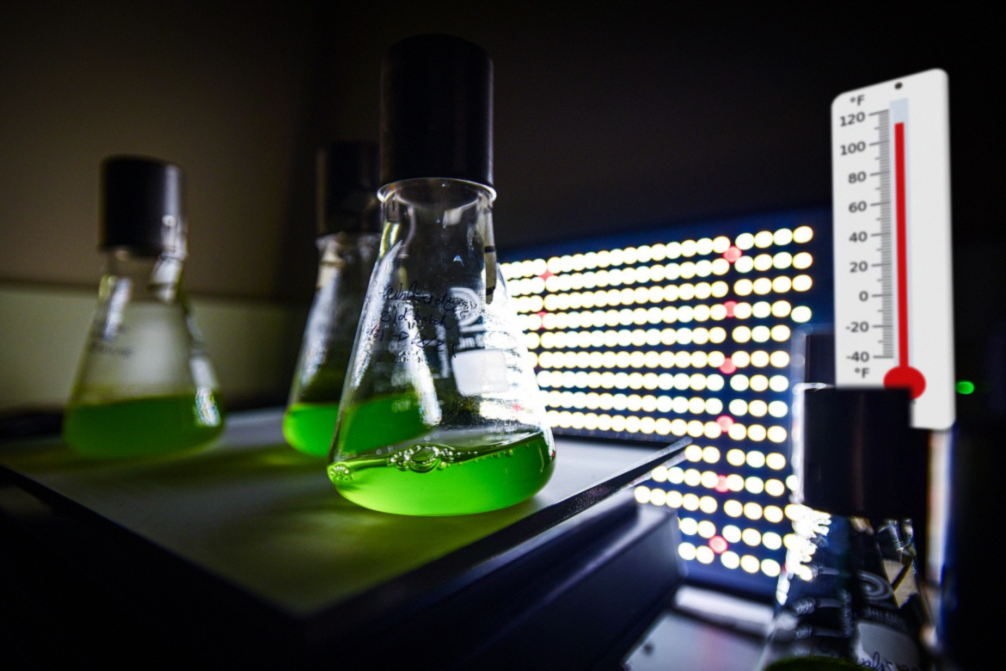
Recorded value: 110 °F
